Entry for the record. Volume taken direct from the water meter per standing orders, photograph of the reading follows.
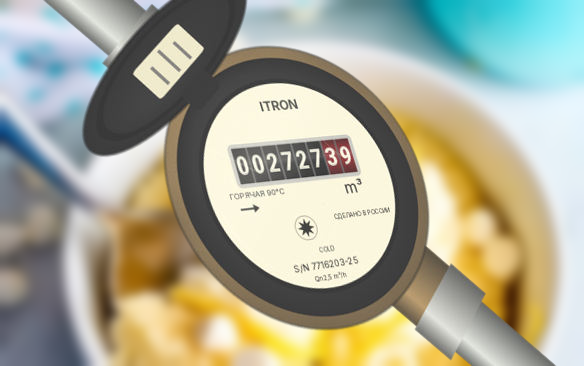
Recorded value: 2727.39 m³
